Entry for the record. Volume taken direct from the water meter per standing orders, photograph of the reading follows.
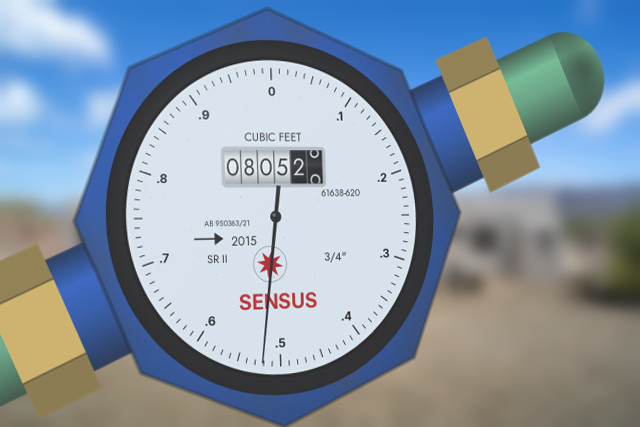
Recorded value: 80528.52 ft³
